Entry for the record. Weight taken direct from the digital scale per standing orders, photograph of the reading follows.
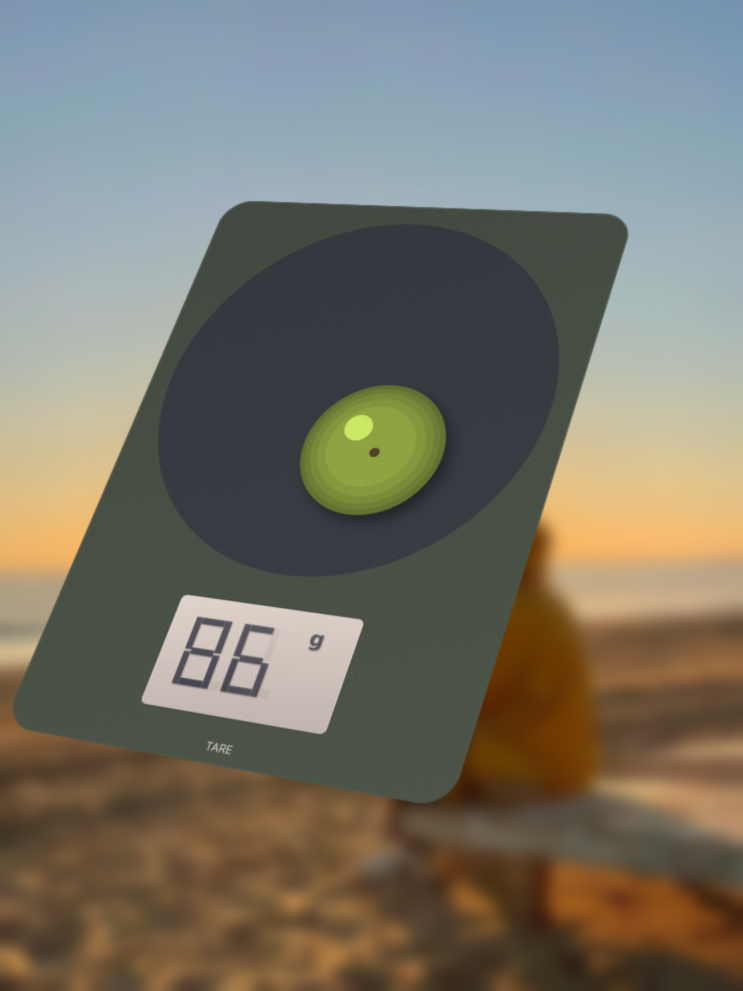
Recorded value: 86 g
